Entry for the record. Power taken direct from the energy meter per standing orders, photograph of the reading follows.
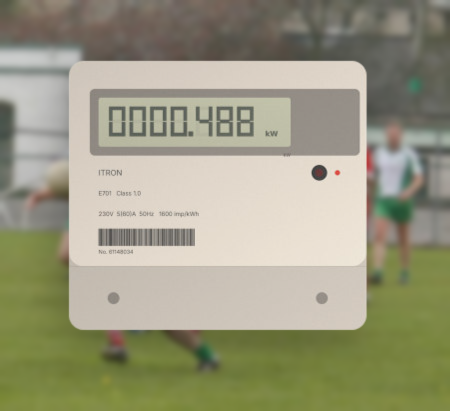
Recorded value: 0.488 kW
